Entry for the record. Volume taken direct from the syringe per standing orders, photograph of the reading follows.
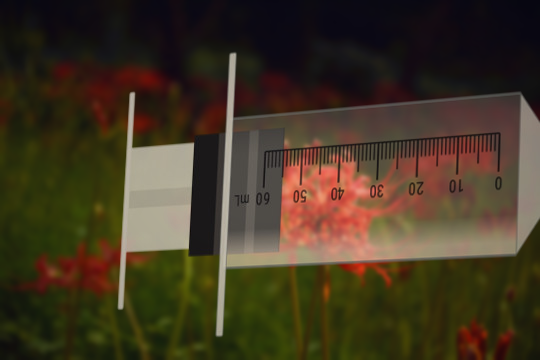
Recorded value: 55 mL
